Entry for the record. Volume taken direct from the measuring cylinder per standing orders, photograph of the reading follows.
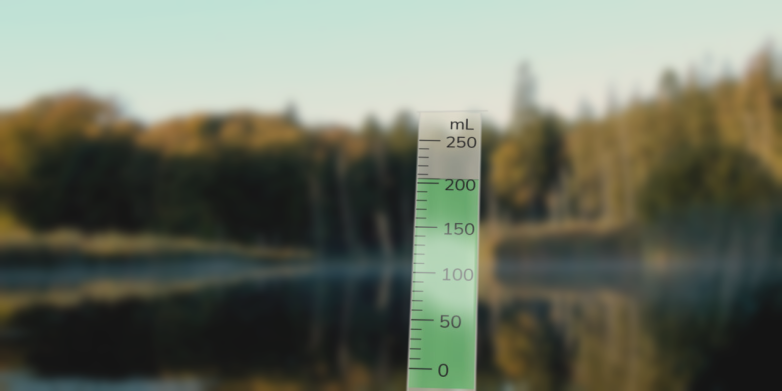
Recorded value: 205 mL
